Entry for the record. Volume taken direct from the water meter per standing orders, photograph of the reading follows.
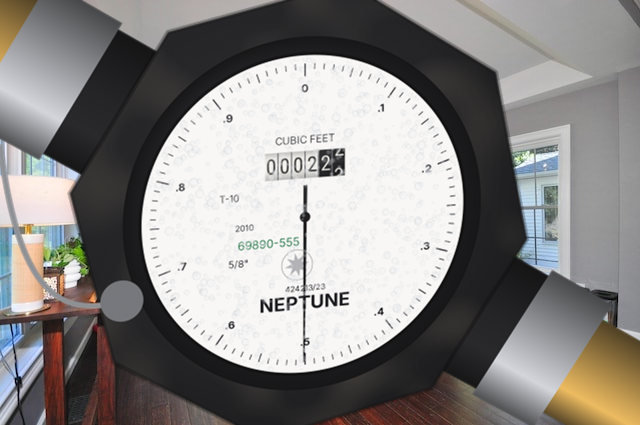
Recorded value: 222.50 ft³
